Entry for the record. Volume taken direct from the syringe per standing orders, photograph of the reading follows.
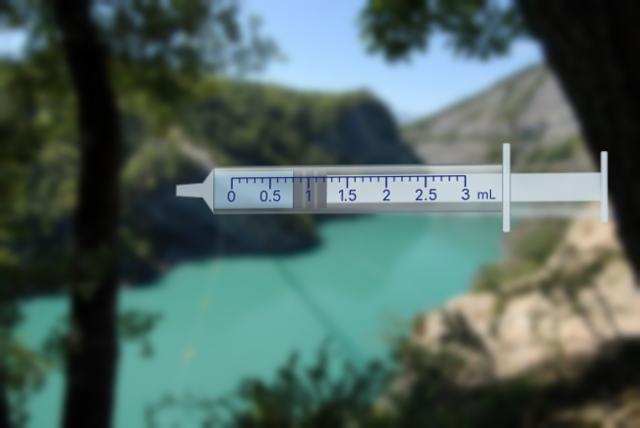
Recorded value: 0.8 mL
